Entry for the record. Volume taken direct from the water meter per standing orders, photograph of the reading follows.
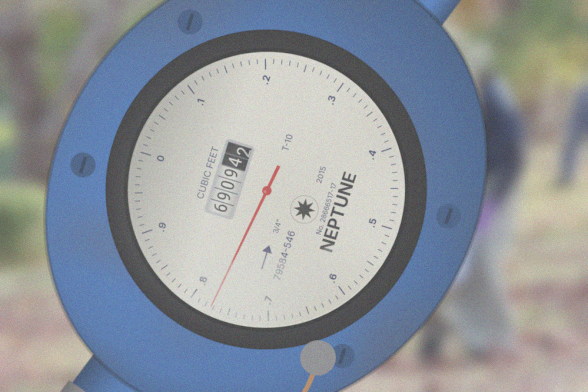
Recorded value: 690941.77 ft³
